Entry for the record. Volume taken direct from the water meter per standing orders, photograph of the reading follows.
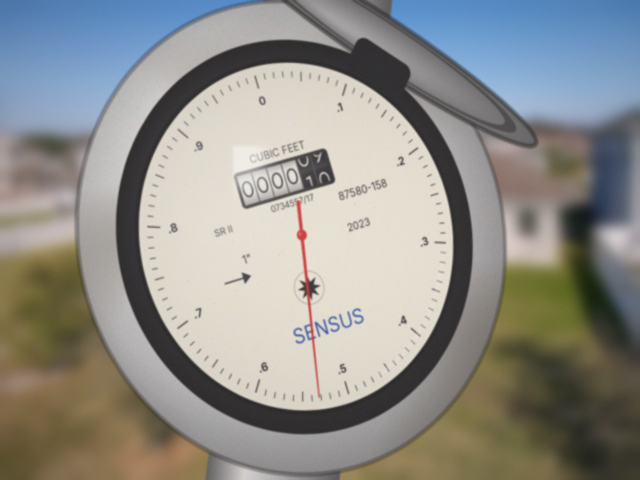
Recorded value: 9.53 ft³
